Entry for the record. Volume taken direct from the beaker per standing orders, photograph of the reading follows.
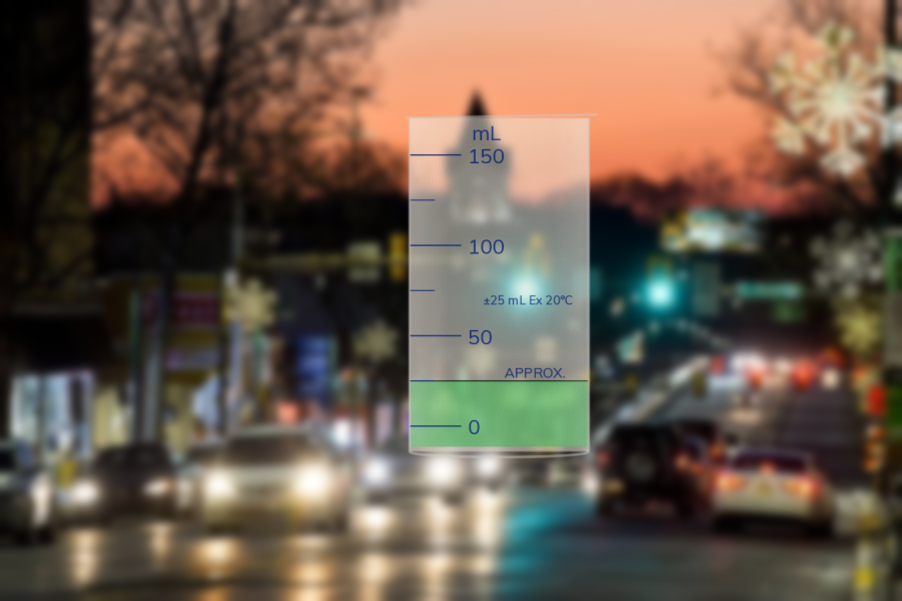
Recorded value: 25 mL
